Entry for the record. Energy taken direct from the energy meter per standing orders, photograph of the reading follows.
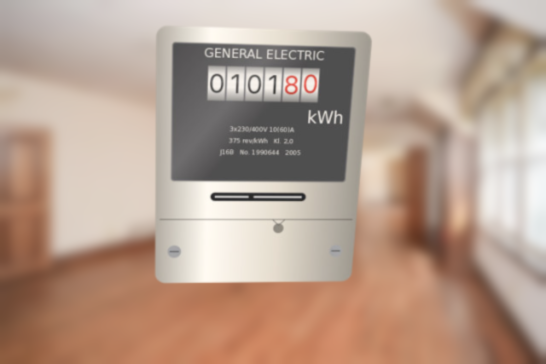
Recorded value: 101.80 kWh
